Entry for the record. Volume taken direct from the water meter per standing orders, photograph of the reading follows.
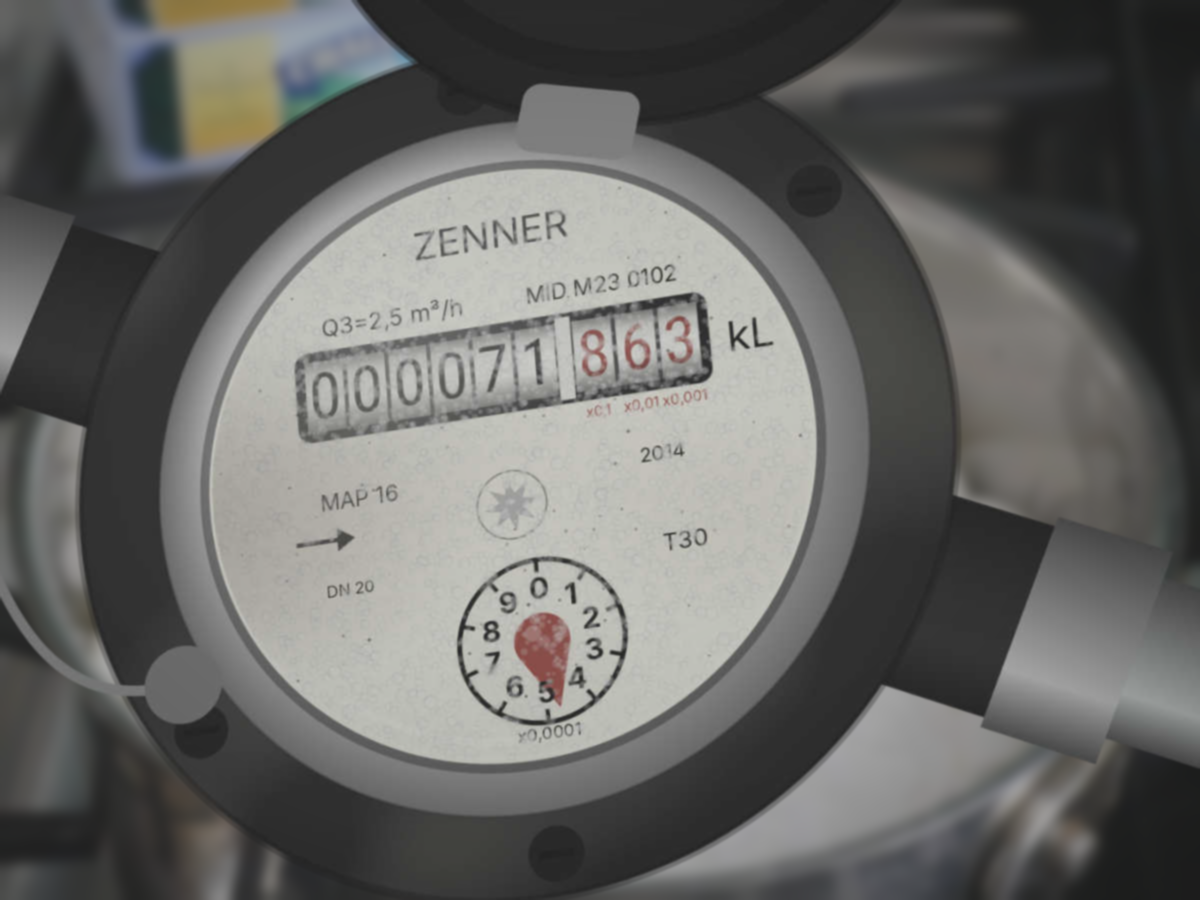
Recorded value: 71.8634 kL
